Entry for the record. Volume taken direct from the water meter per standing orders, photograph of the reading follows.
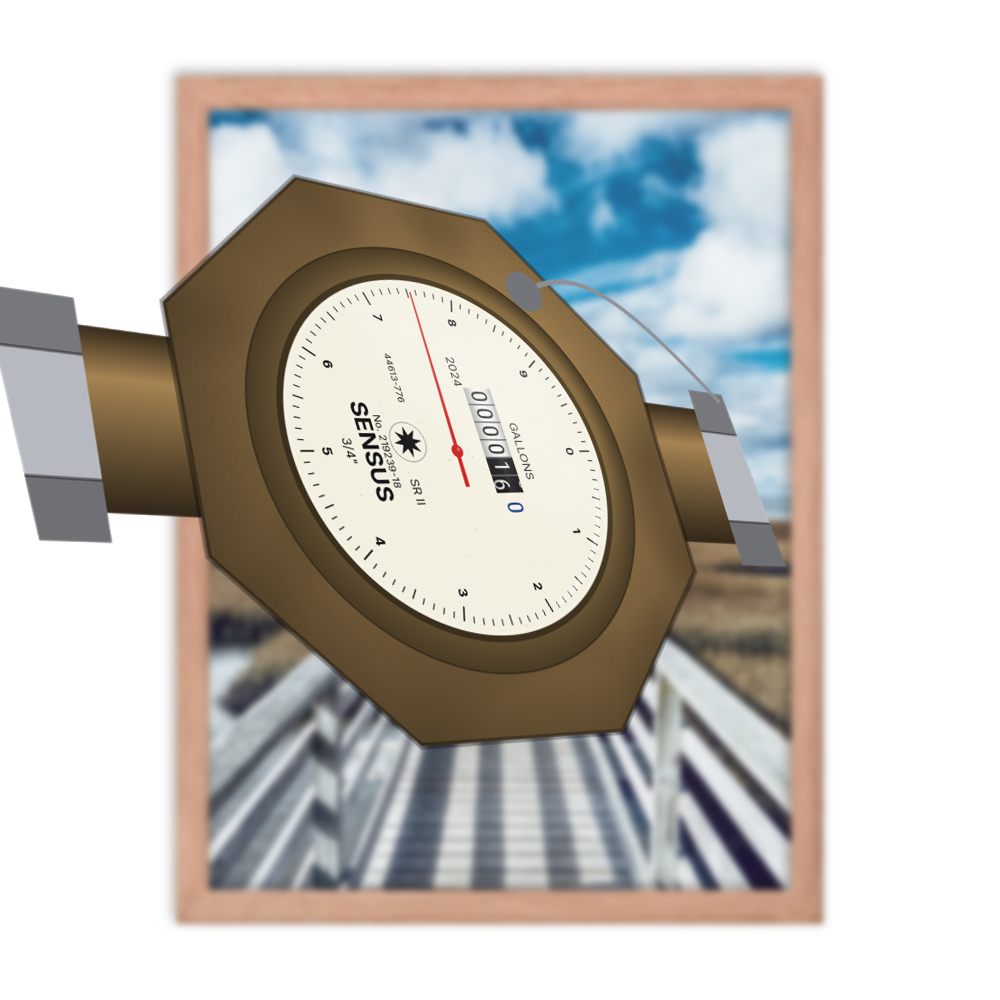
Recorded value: 157.5 gal
